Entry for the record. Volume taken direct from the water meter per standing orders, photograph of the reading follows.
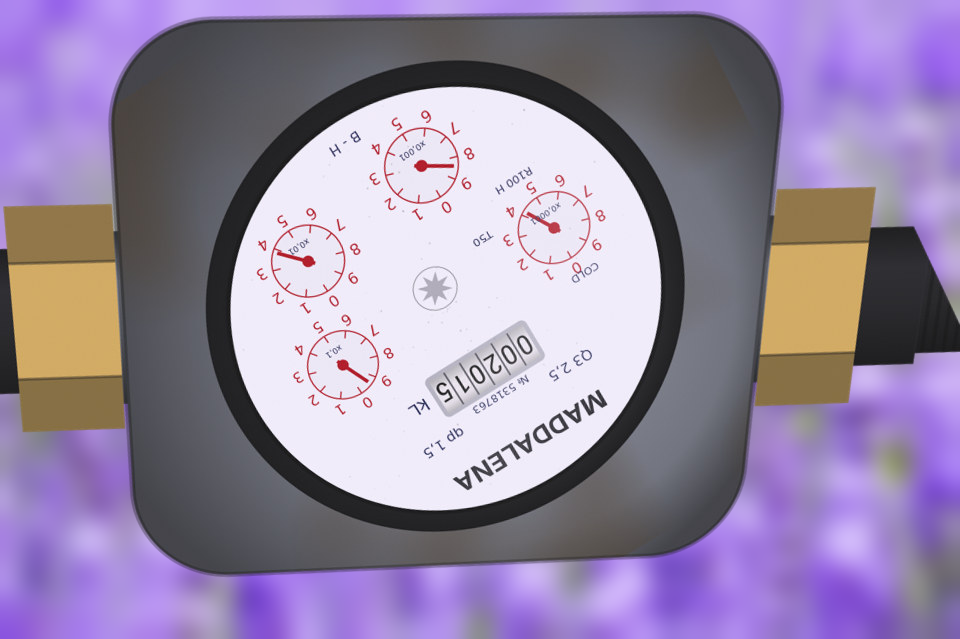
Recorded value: 2014.9384 kL
